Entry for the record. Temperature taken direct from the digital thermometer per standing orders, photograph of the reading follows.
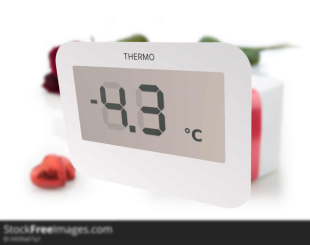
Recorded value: -4.3 °C
